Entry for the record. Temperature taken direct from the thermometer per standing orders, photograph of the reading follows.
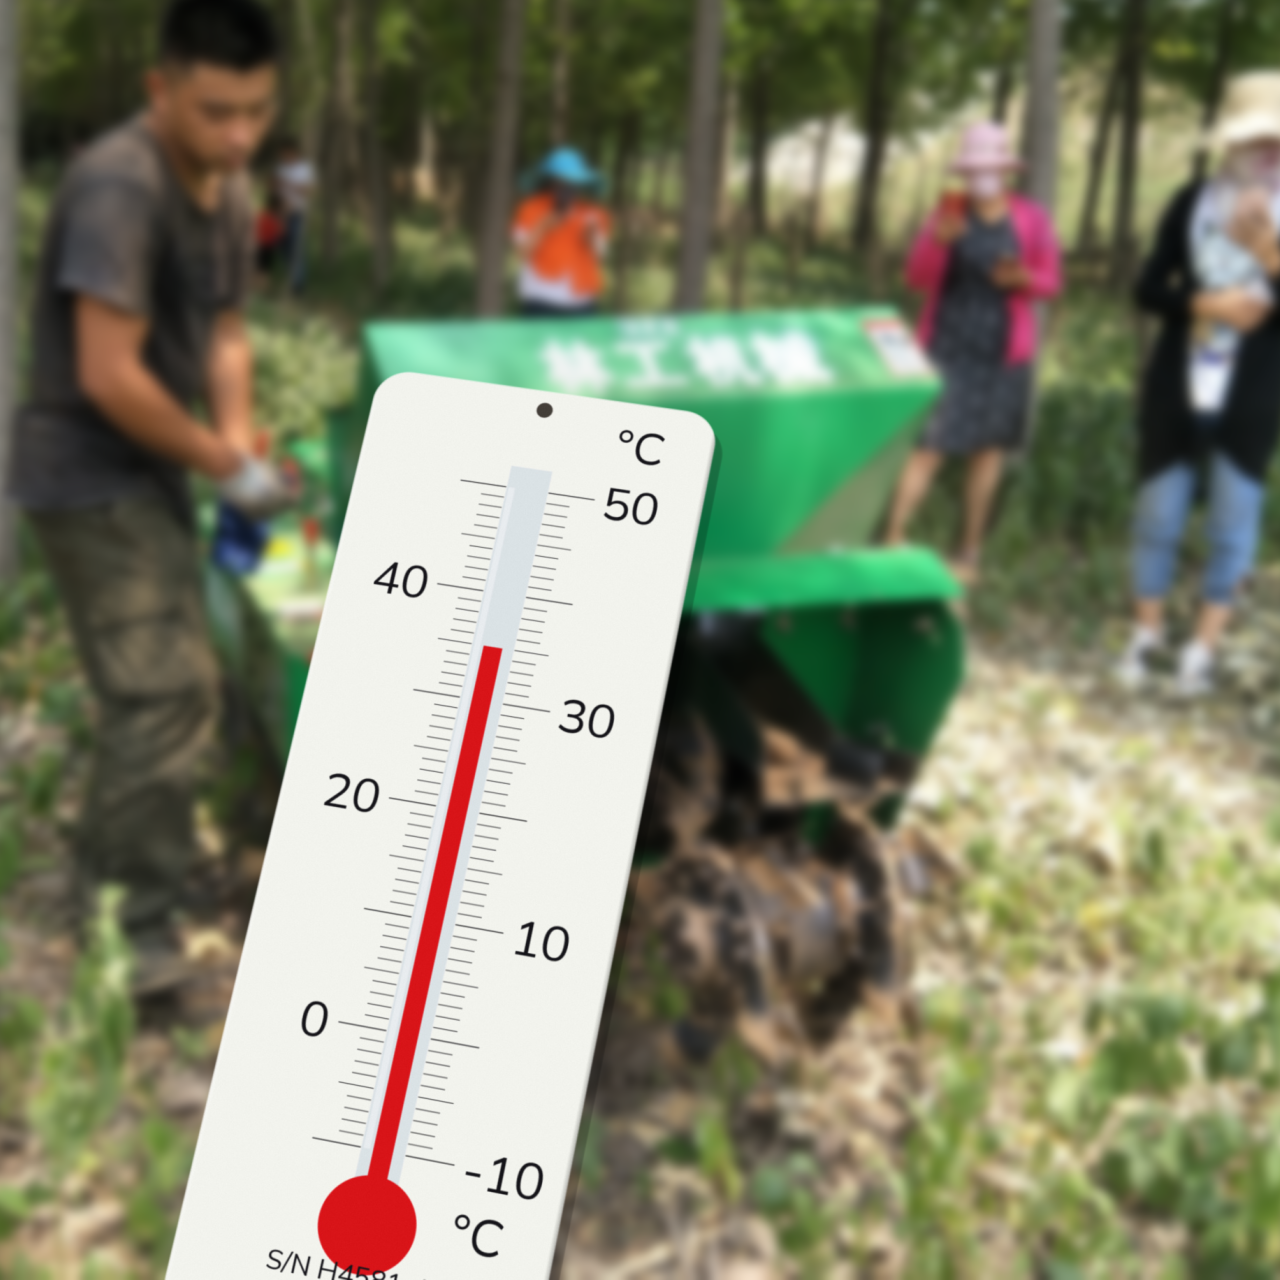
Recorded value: 35 °C
